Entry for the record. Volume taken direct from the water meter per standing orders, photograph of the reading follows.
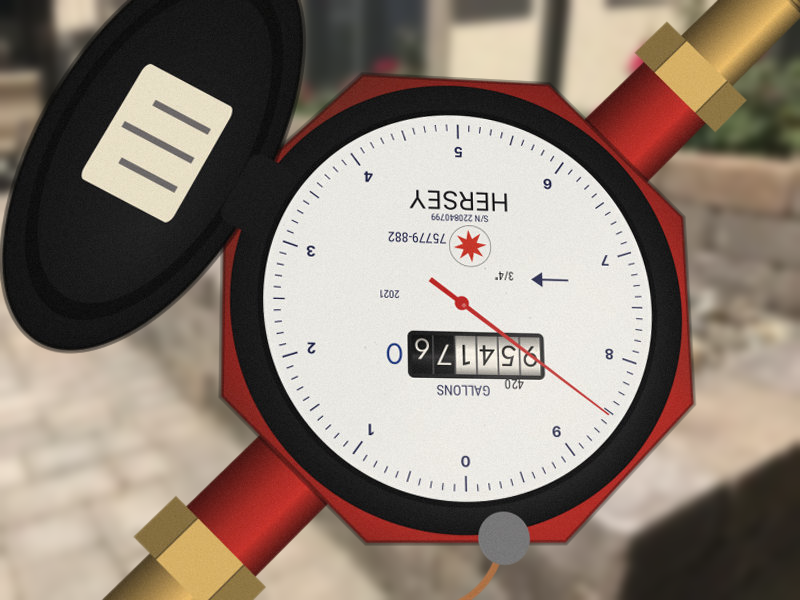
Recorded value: 9541758.5 gal
